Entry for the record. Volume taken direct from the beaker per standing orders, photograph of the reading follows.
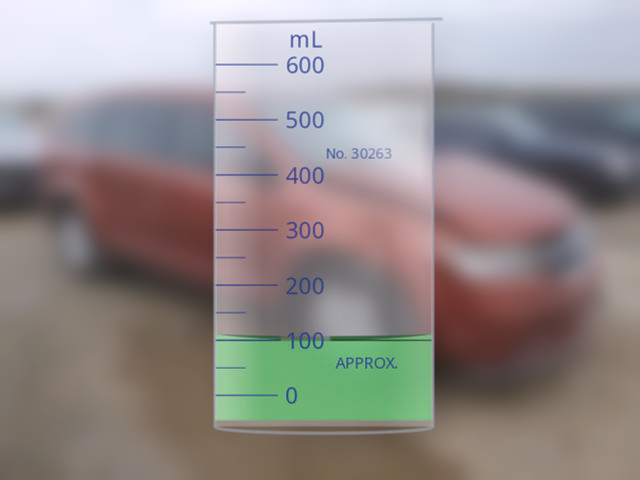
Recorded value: 100 mL
